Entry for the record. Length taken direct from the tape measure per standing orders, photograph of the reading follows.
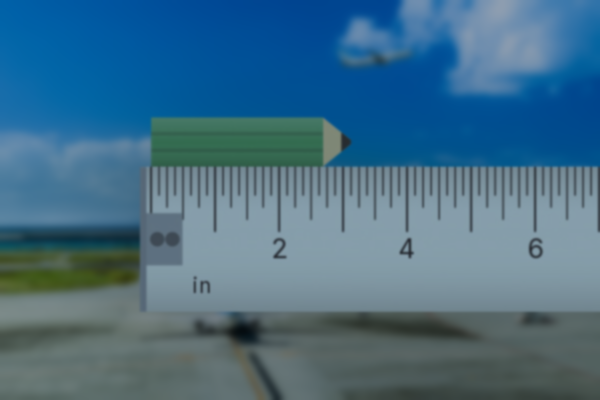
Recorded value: 3.125 in
